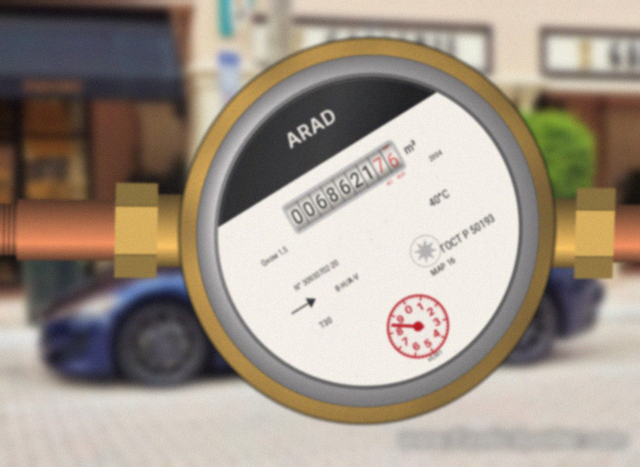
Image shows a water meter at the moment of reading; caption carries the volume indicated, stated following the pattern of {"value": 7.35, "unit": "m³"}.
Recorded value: {"value": 68621.758, "unit": "m³"}
